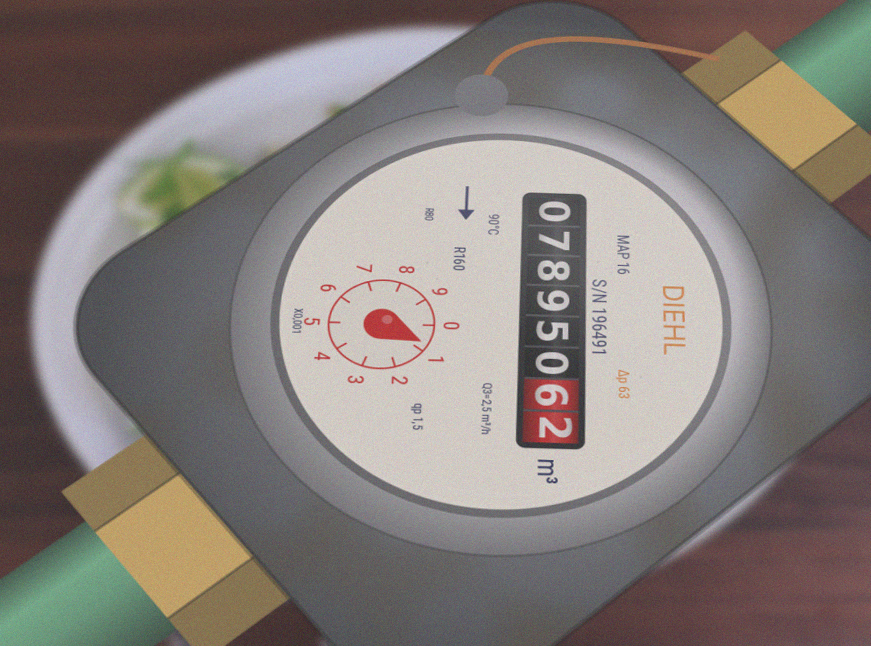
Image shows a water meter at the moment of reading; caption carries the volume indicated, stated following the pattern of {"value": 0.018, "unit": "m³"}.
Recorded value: {"value": 78950.620, "unit": "m³"}
